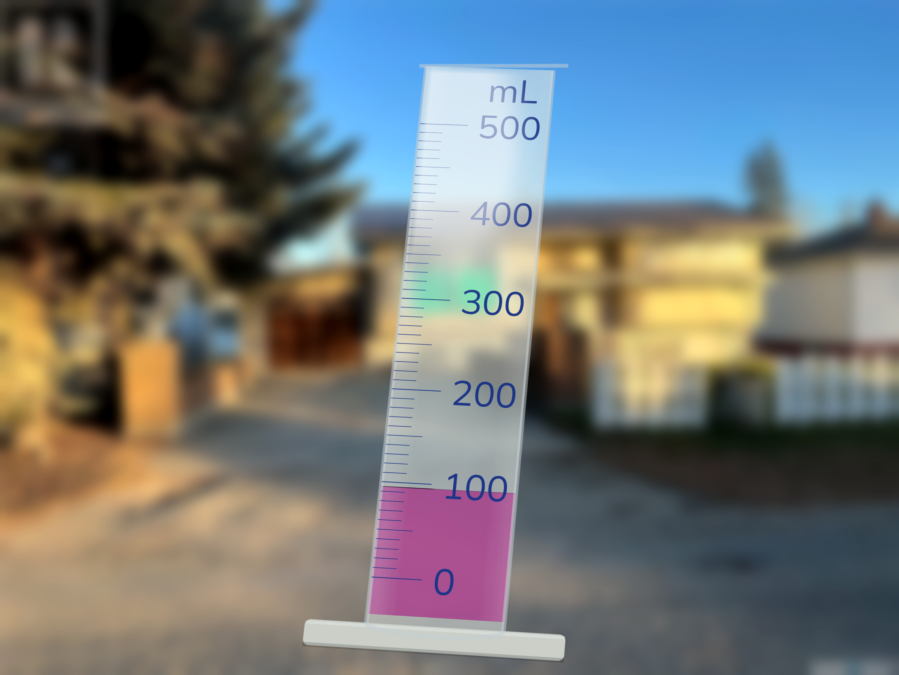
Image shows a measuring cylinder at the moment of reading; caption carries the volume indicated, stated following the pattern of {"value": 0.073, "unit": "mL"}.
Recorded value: {"value": 95, "unit": "mL"}
